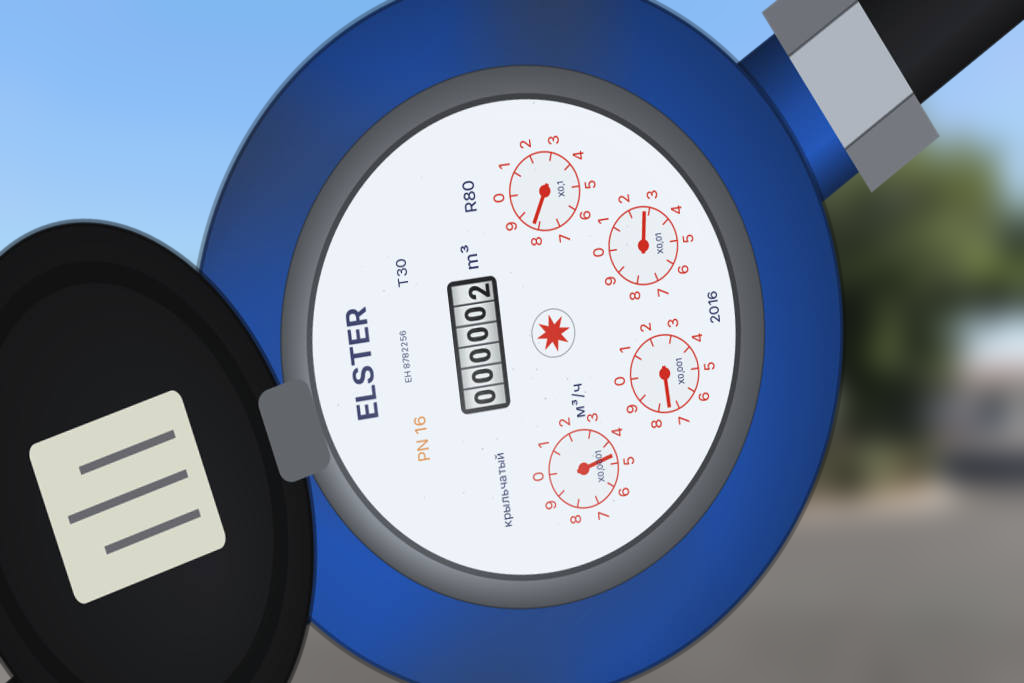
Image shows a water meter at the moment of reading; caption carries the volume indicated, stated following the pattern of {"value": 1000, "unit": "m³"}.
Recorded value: {"value": 1.8274, "unit": "m³"}
